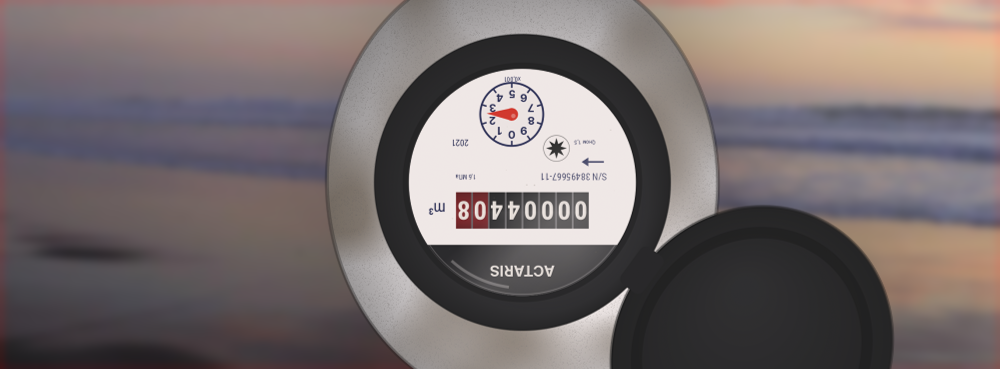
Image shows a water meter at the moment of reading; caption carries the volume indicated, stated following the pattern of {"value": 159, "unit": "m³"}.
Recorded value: {"value": 44.082, "unit": "m³"}
